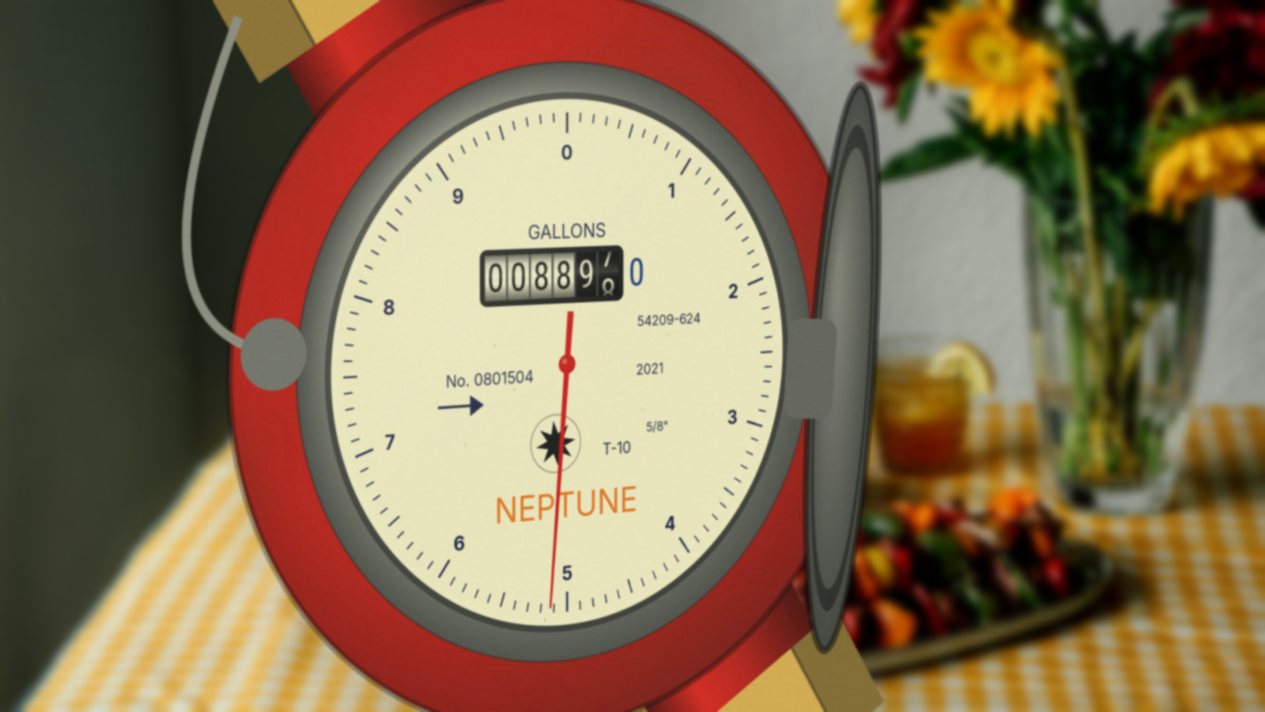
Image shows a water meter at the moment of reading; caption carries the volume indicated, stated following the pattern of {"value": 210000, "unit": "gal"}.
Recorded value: {"value": 88975.1, "unit": "gal"}
